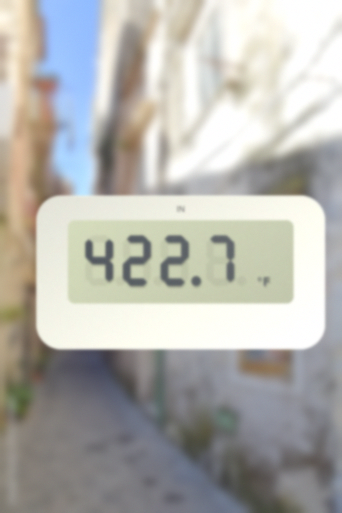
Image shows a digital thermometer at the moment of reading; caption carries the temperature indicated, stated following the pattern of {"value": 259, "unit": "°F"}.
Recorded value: {"value": 422.7, "unit": "°F"}
